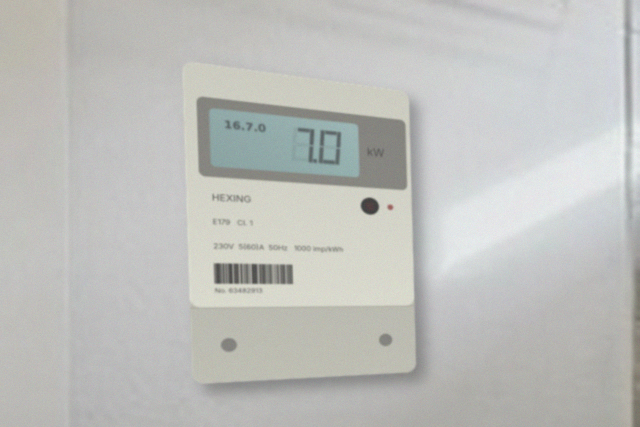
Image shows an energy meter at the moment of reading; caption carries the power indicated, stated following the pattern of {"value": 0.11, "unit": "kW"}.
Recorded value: {"value": 7.0, "unit": "kW"}
